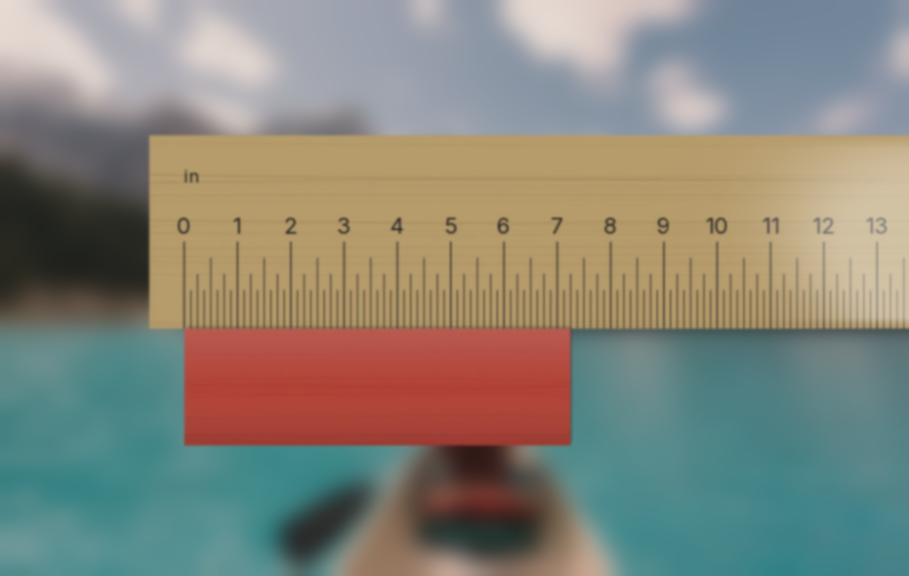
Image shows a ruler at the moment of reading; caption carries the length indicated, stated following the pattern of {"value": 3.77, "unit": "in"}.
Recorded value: {"value": 7.25, "unit": "in"}
